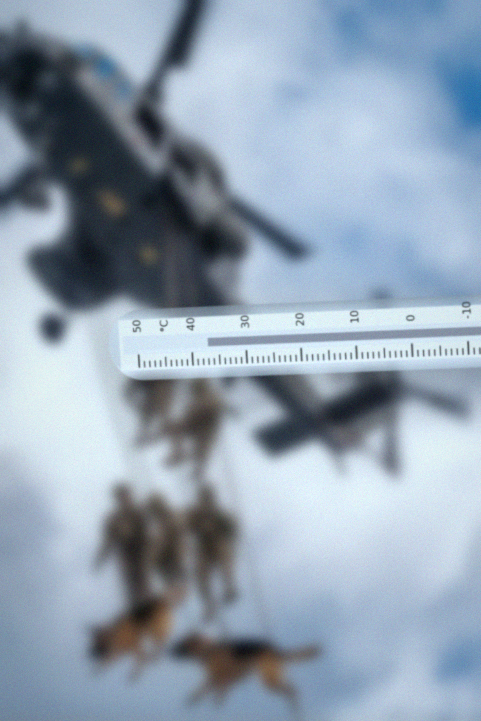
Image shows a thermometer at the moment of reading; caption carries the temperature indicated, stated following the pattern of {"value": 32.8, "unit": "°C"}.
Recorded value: {"value": 37, "unit": "°C"}
